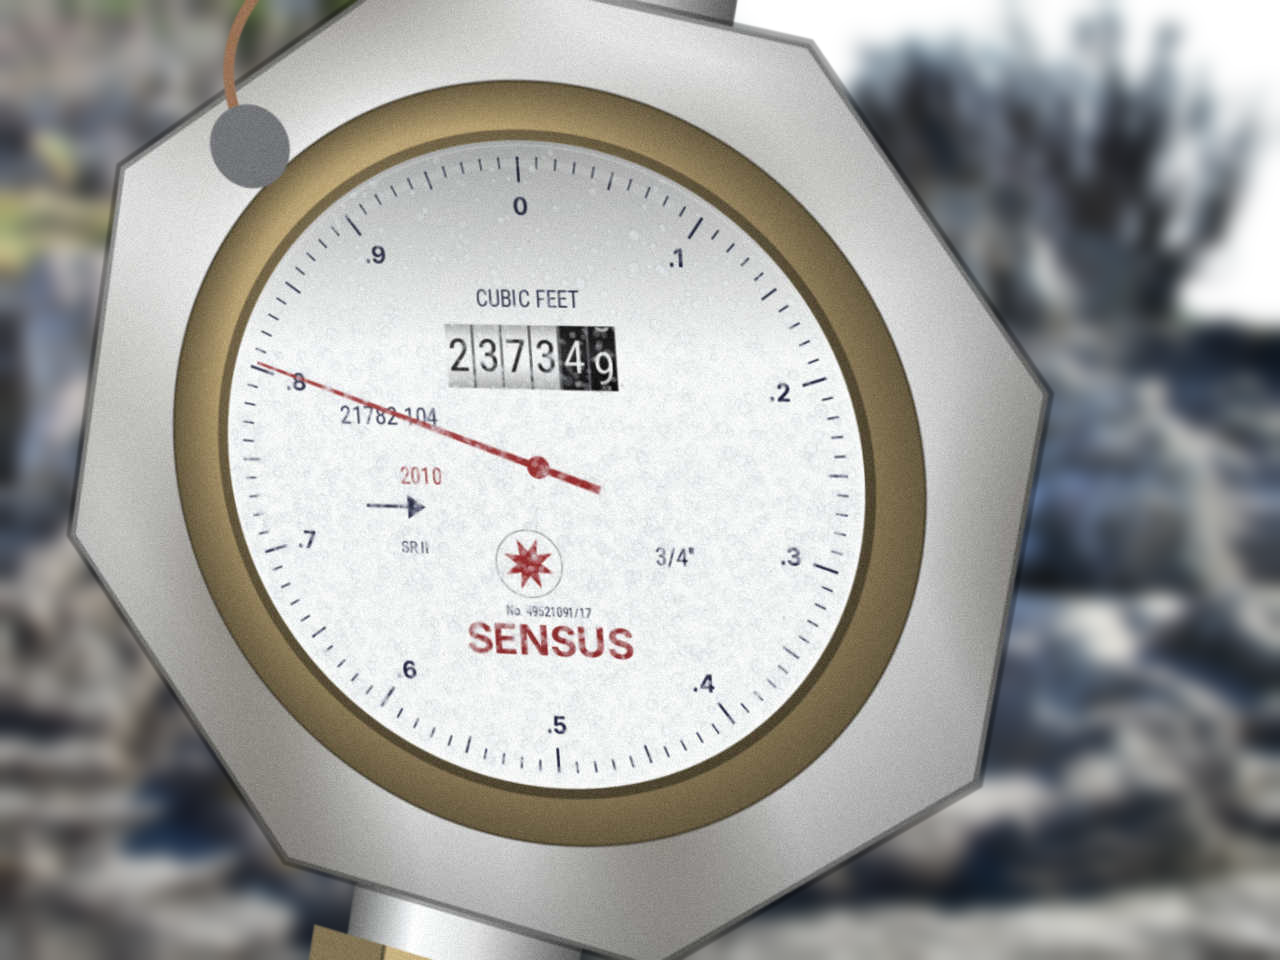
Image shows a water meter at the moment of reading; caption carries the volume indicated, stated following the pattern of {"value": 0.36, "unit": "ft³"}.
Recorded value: {"value": 237348.80, "unit": "ft³"}
